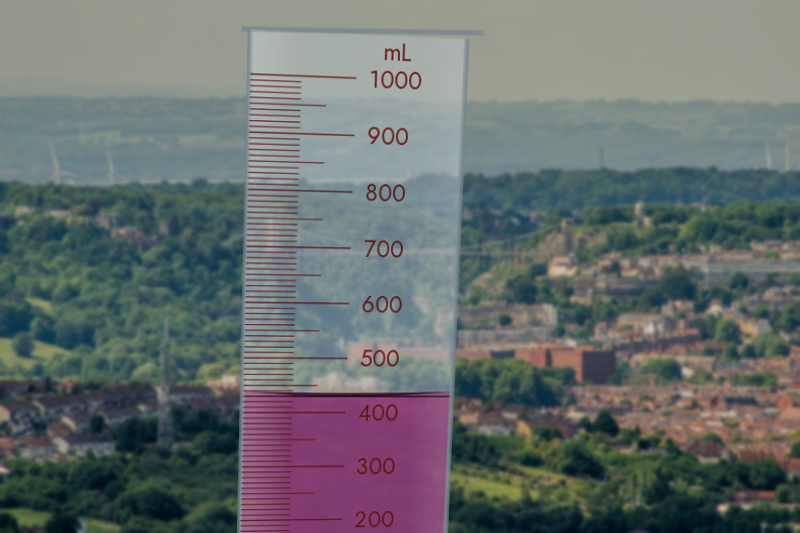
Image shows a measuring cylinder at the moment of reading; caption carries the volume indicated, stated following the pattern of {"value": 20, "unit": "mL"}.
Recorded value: {"value": 430, "unit": "mL"}
